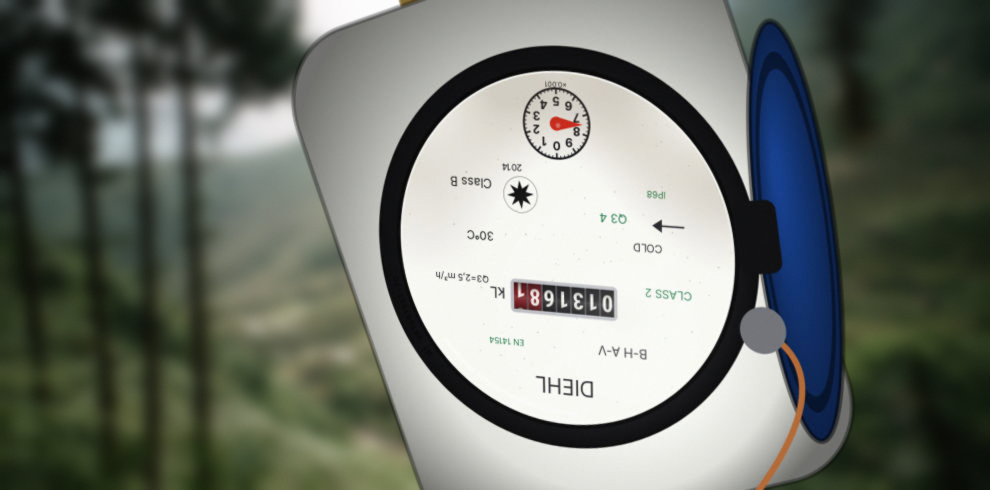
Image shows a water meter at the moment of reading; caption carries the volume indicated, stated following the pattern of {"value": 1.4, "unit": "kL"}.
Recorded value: {"value": 1316.807, "unit": "kL"}
